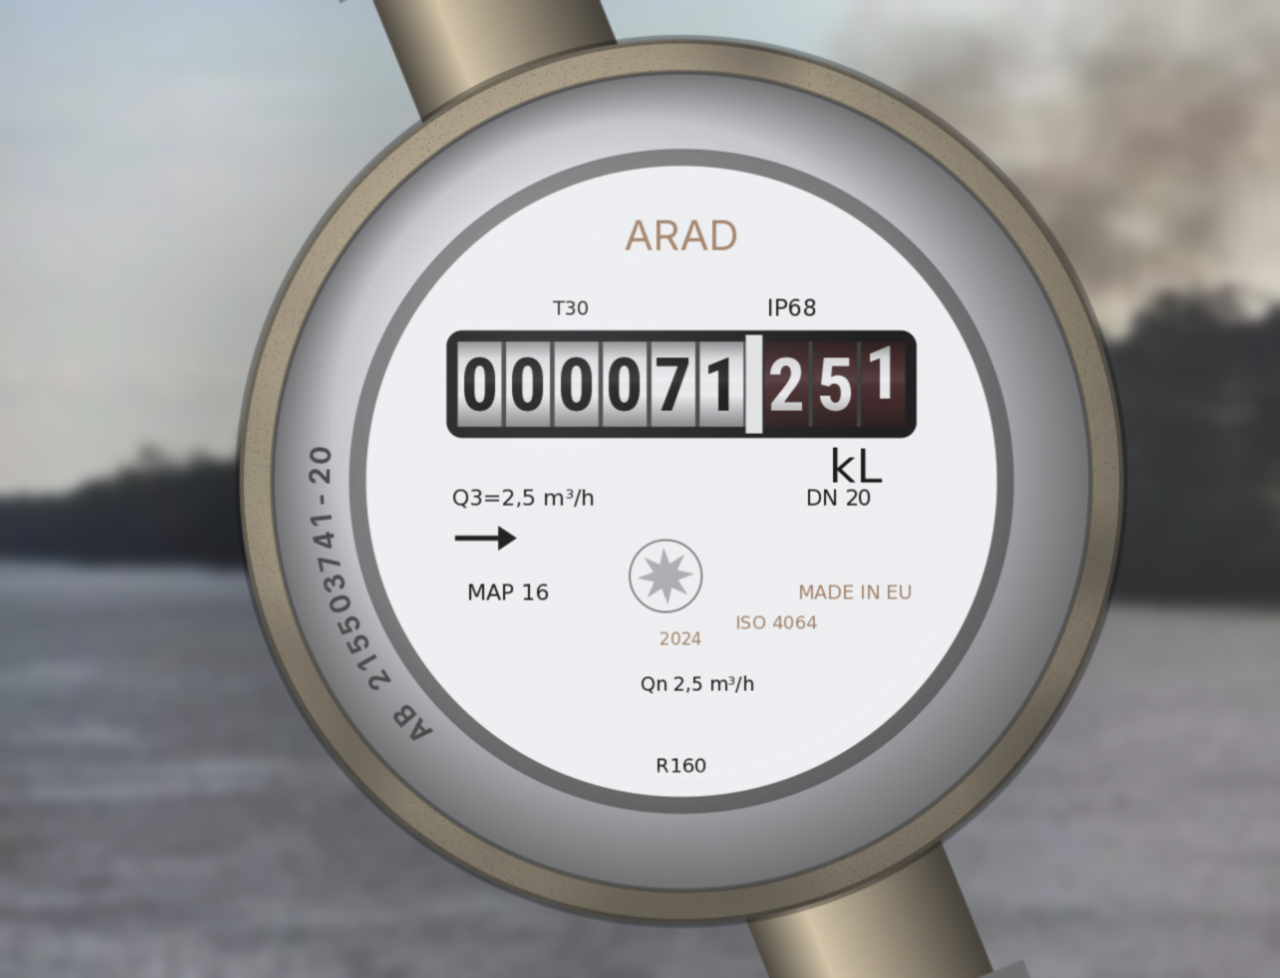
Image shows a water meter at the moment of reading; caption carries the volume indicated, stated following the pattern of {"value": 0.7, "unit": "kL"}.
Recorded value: {"value": 71.251, "unit": "kL"}
